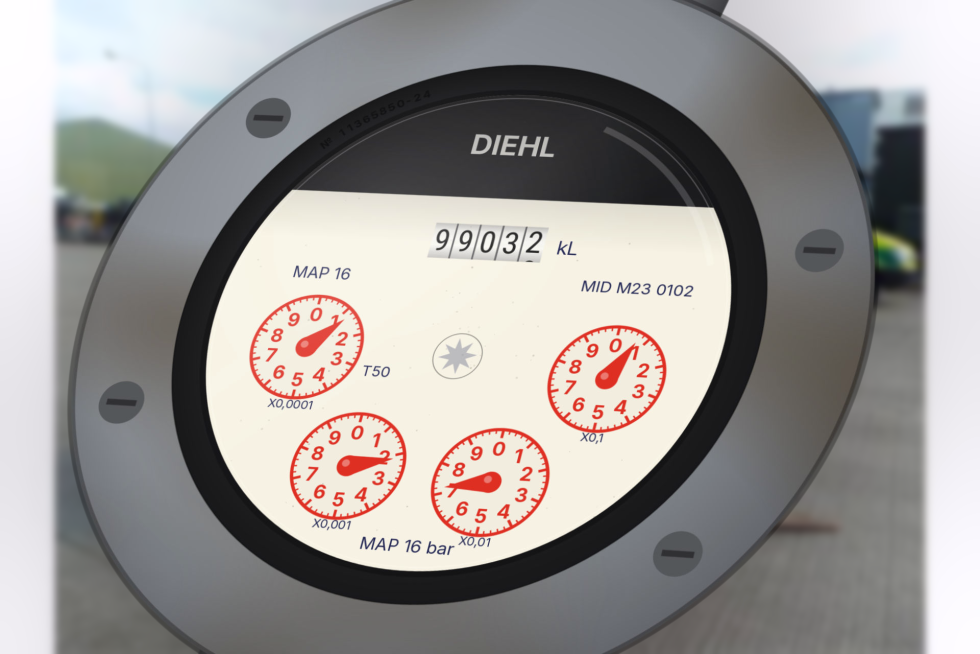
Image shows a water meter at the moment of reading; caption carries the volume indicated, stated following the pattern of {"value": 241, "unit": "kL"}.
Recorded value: {"value": 99032.0721, "unit": "kL"}
